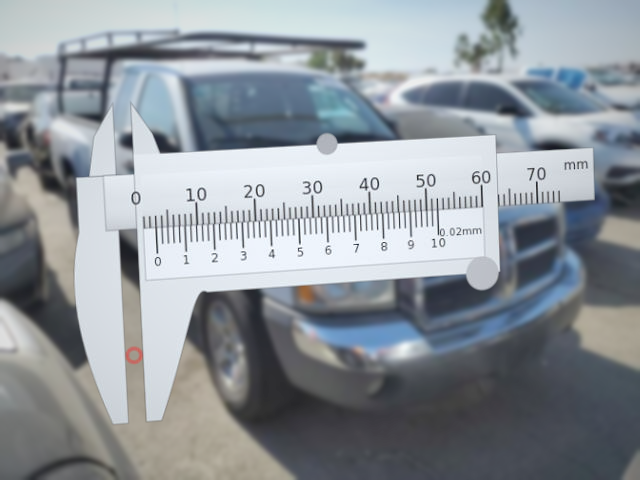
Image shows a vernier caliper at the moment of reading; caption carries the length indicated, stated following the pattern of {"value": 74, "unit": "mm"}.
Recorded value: {"value": 3.0, "unit": "mm"}
